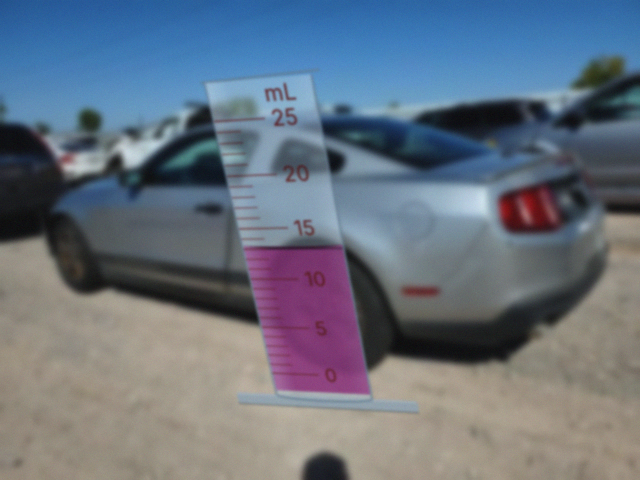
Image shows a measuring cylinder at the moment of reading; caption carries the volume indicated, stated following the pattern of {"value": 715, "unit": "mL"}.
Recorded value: {"value": 13, "unit": "mL"}
